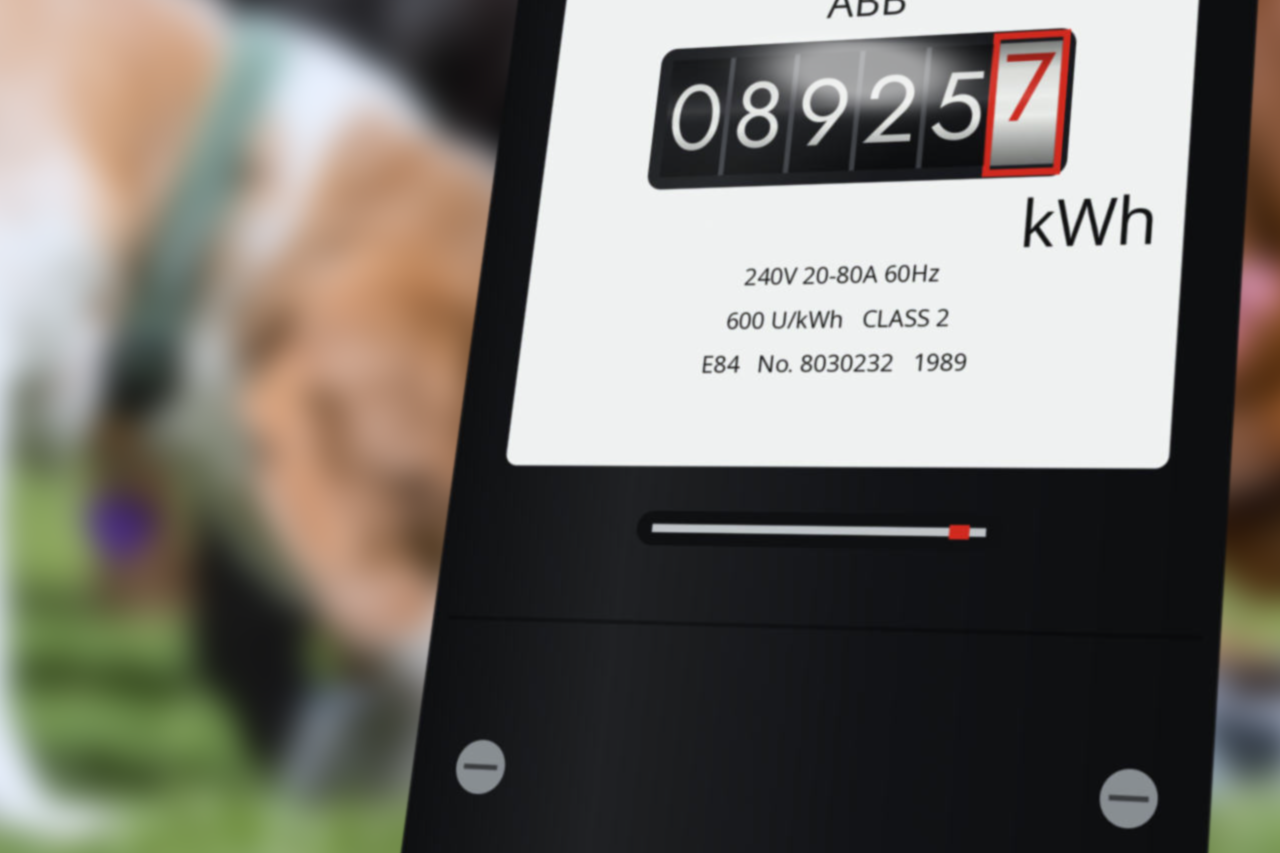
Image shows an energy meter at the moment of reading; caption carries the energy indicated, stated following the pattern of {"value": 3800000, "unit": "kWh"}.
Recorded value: {"value": 8925.7, "unit": "kWh"}
